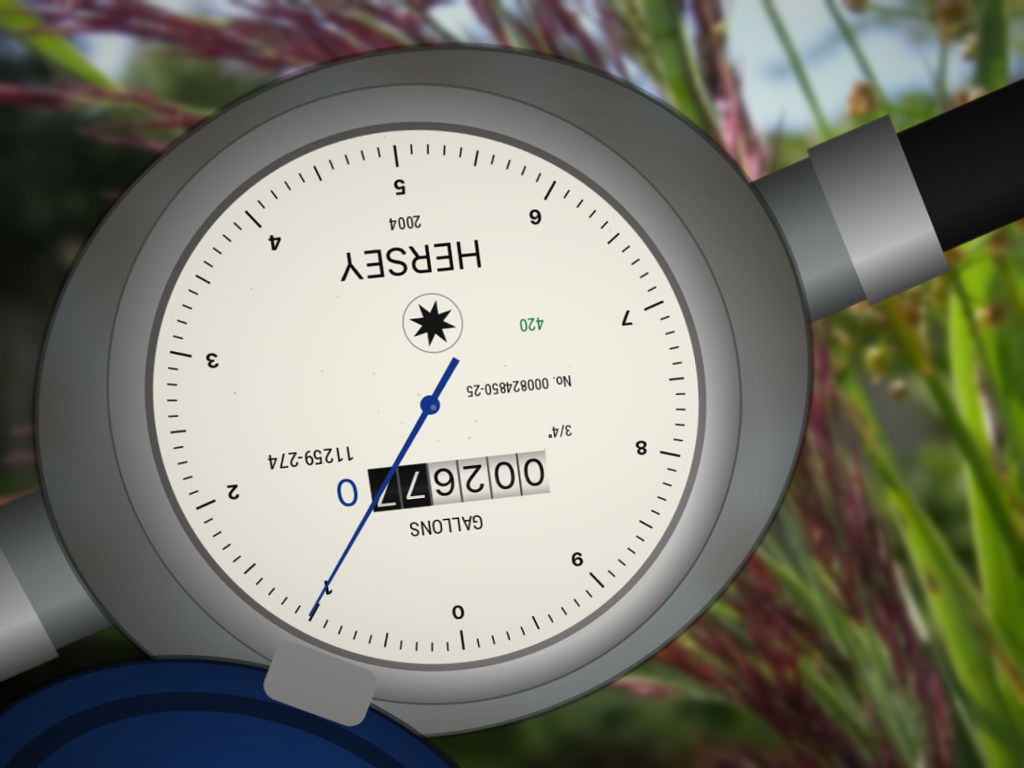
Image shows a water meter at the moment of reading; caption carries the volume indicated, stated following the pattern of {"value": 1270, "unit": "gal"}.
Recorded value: {"value": 26771.0, "unit": "gal"}
